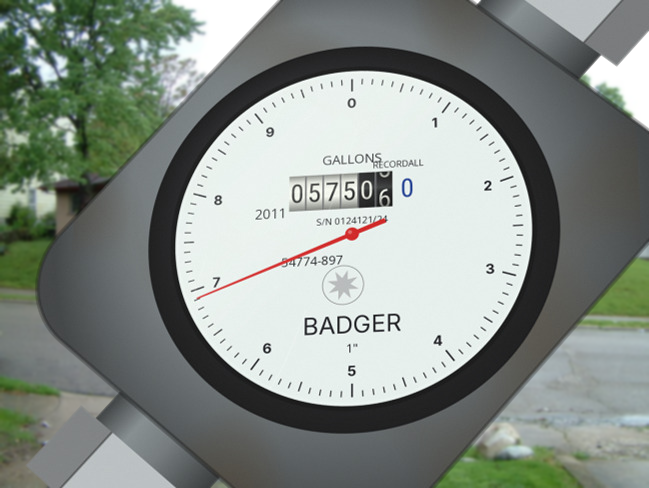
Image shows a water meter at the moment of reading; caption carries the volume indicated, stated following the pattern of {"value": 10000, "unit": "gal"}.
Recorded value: {"value": 575056.9, "unit": "gal"}
